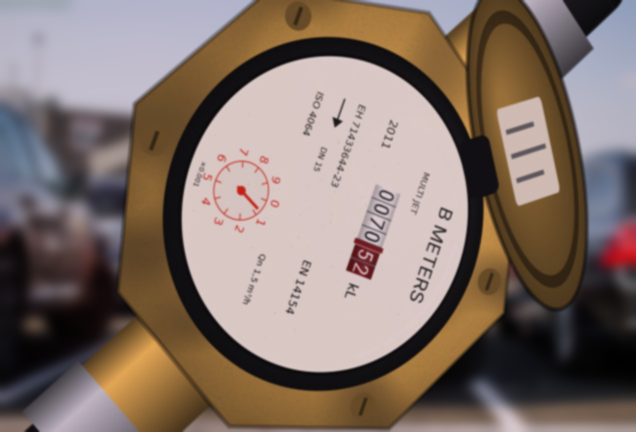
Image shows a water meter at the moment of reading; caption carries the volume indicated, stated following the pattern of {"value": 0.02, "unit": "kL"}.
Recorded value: {"value": 70.520, "unit": "kL"}
